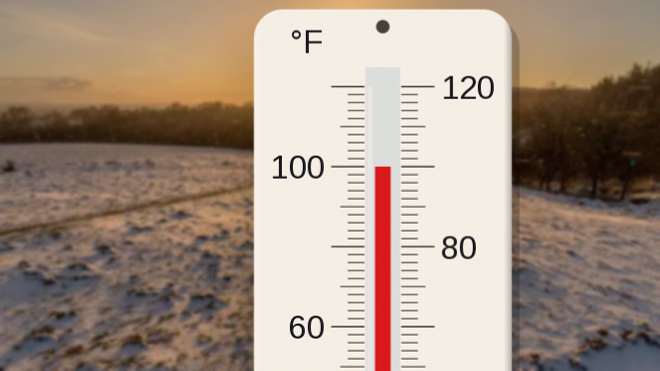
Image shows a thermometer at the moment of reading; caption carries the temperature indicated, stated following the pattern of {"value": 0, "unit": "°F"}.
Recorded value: {"value": 100, "unit": "°F"}
